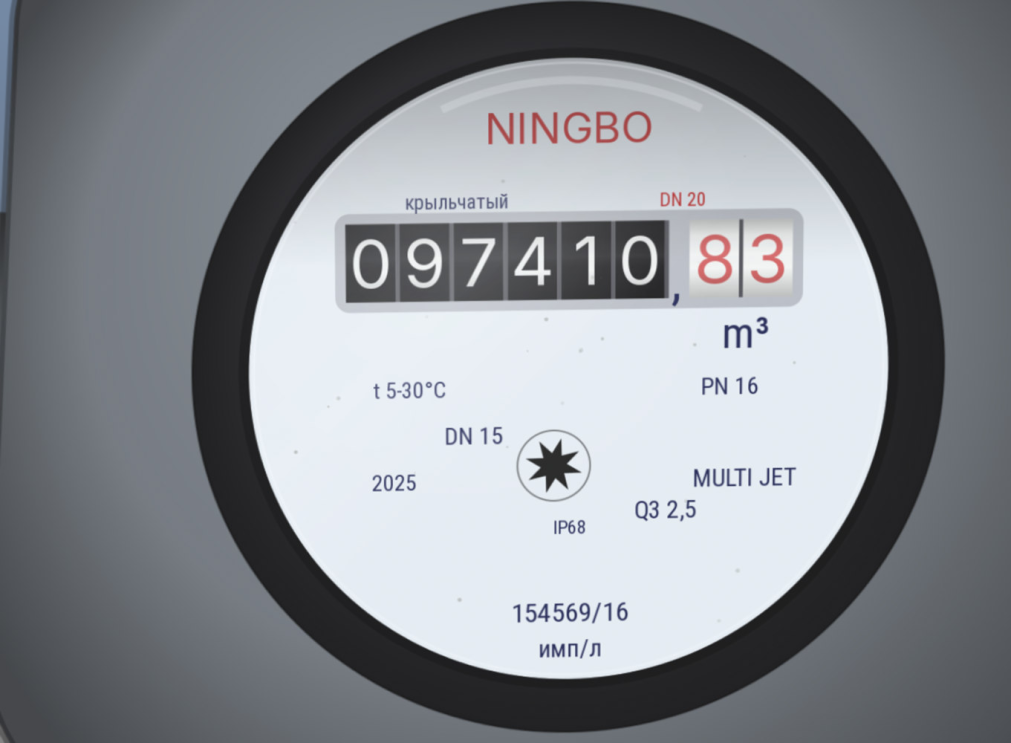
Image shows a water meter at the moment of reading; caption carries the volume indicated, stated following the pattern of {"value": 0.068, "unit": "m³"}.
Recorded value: {"value": 97410.83, "unit": "m³"}
